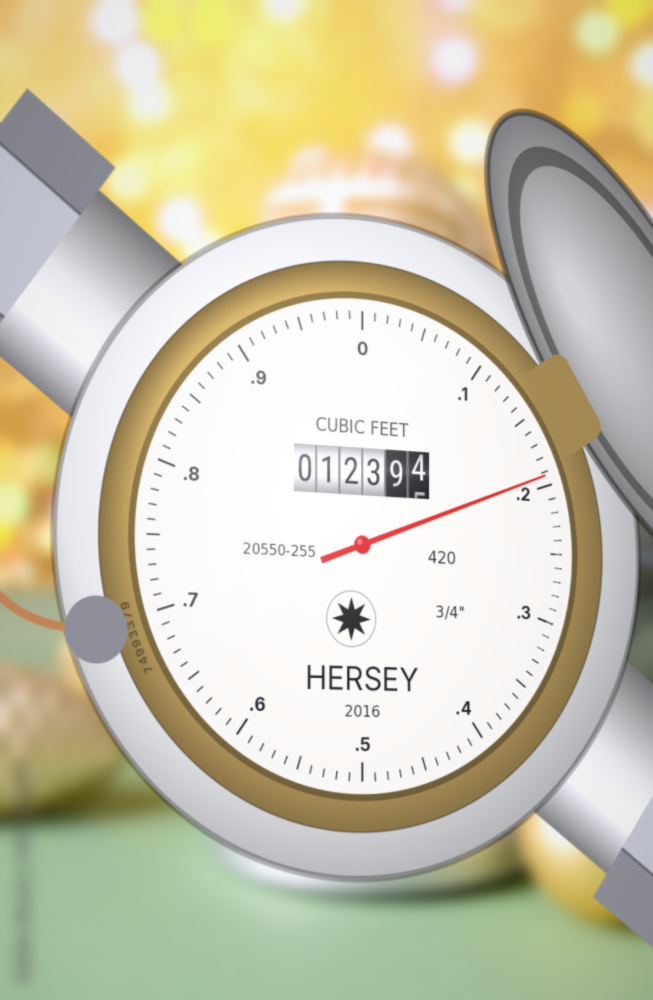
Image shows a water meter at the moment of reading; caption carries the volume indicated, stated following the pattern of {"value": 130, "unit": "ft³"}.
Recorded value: {"value": 12394.19, "unit": "ft³"}
